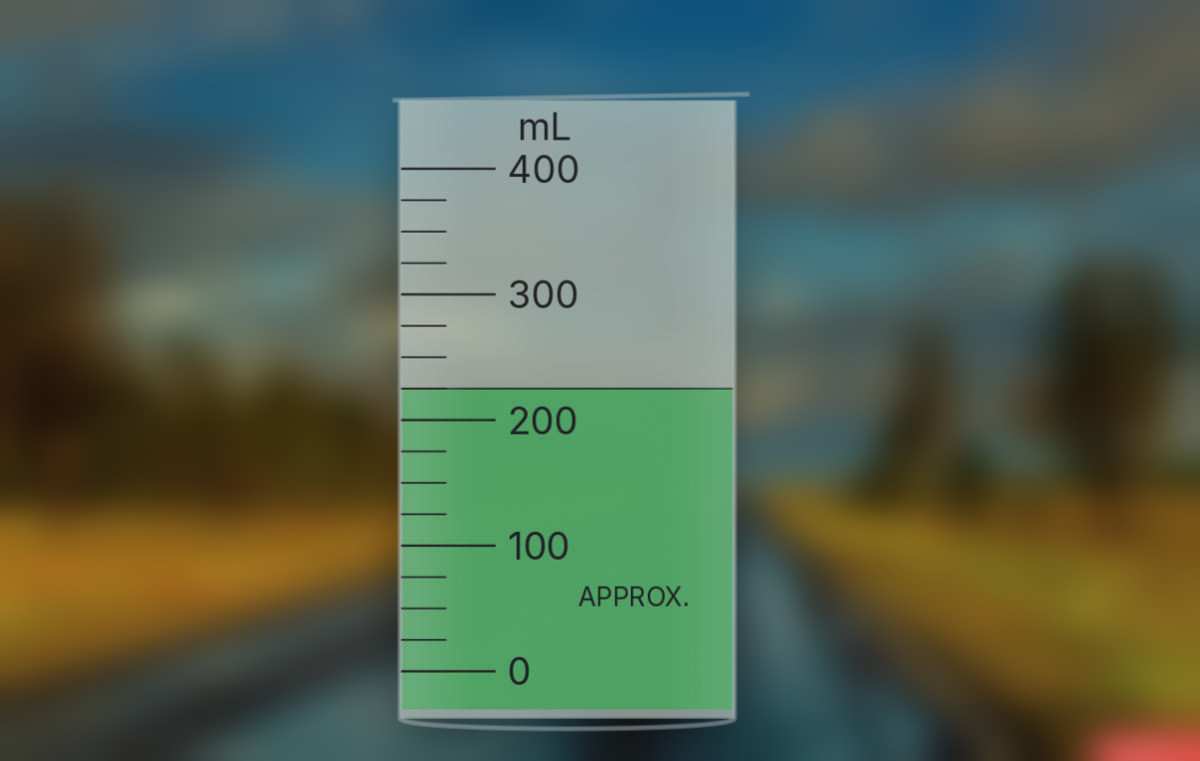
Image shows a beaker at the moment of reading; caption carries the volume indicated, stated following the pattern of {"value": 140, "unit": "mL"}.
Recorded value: {"value": 225, "unit": "mL"}
